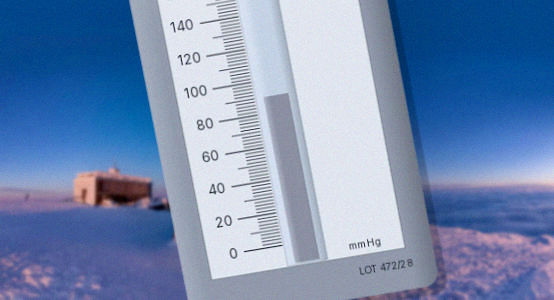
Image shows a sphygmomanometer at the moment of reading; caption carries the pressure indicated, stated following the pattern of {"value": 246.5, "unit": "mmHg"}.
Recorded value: {"value": 90, "unit": "mmHg"}
